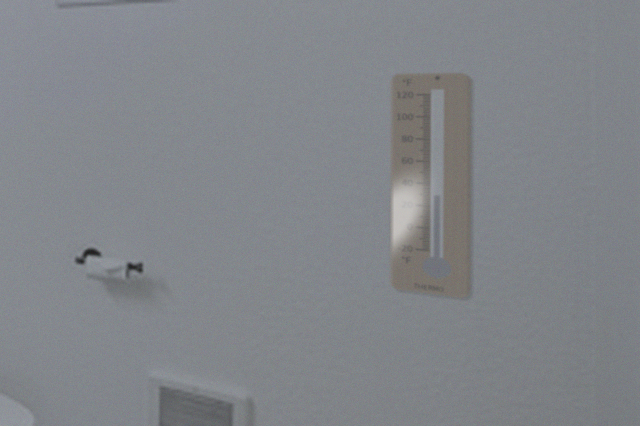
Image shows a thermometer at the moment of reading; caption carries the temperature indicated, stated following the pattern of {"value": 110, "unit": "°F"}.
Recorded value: {"value": 30, "unit": "°F"}
